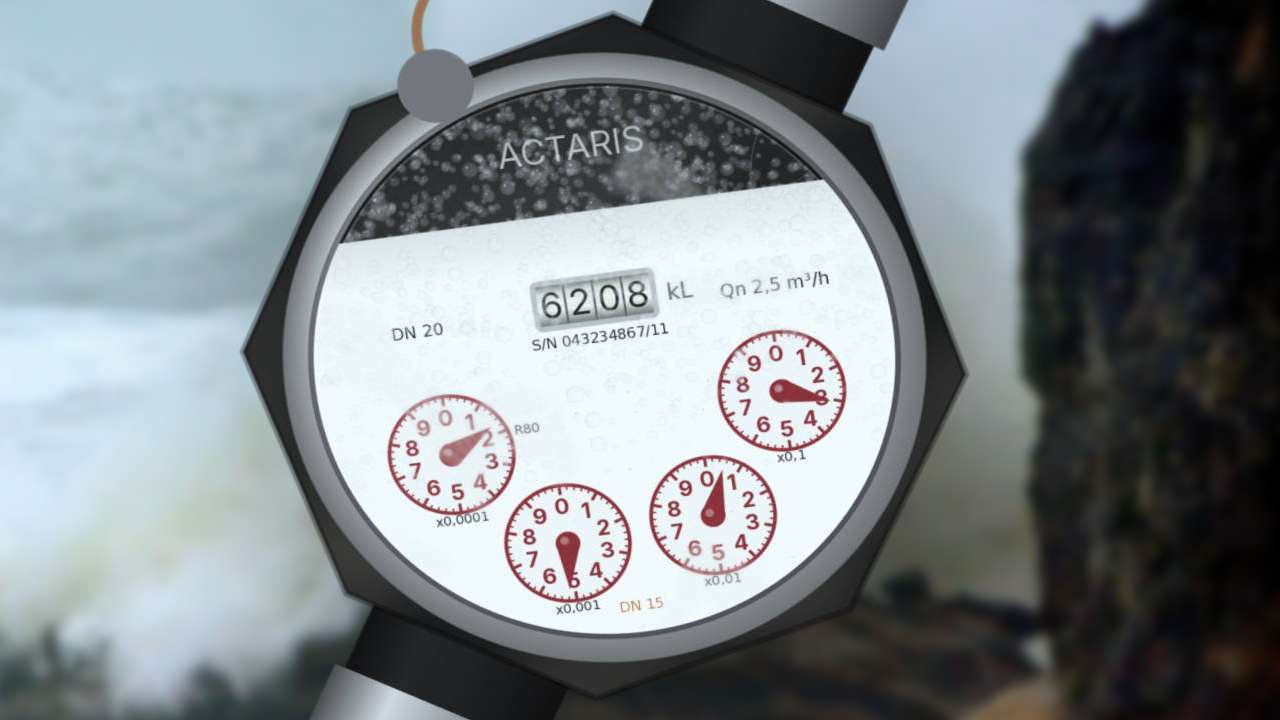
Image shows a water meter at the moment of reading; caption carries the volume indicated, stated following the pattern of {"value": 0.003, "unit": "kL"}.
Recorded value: {"value": 6208.3051, "unit": "kL"}
